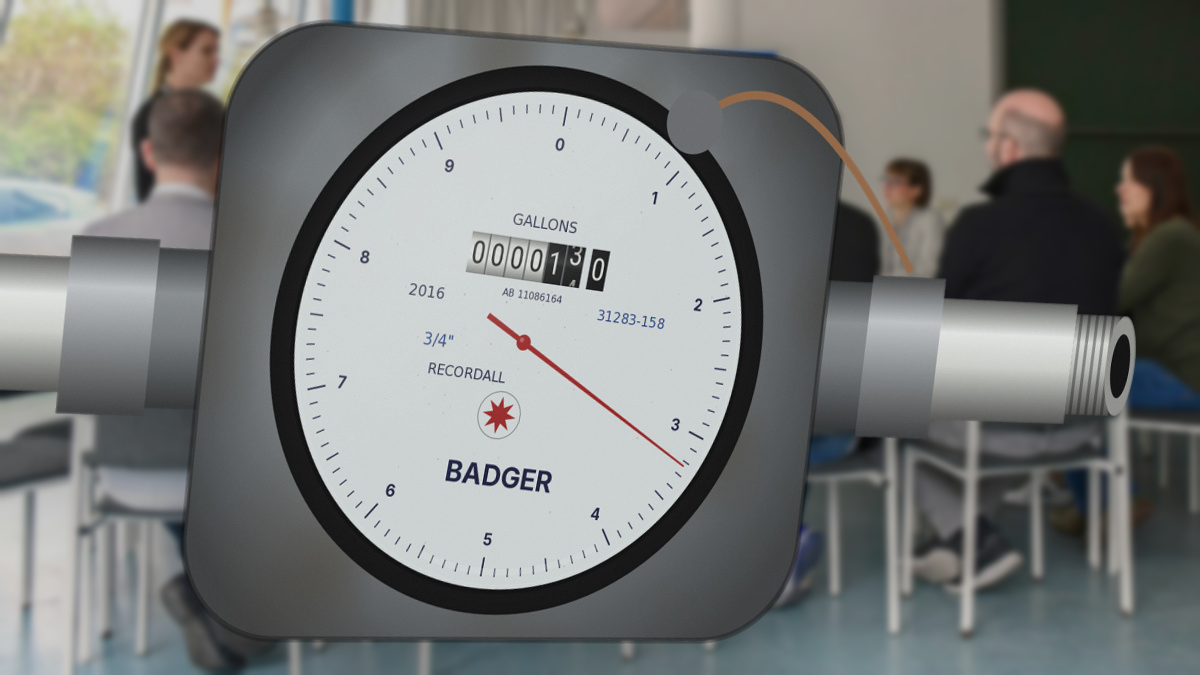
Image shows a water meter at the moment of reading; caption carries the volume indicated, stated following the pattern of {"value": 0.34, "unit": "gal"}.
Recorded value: {"value": 133.2, "unit": "gal"}
